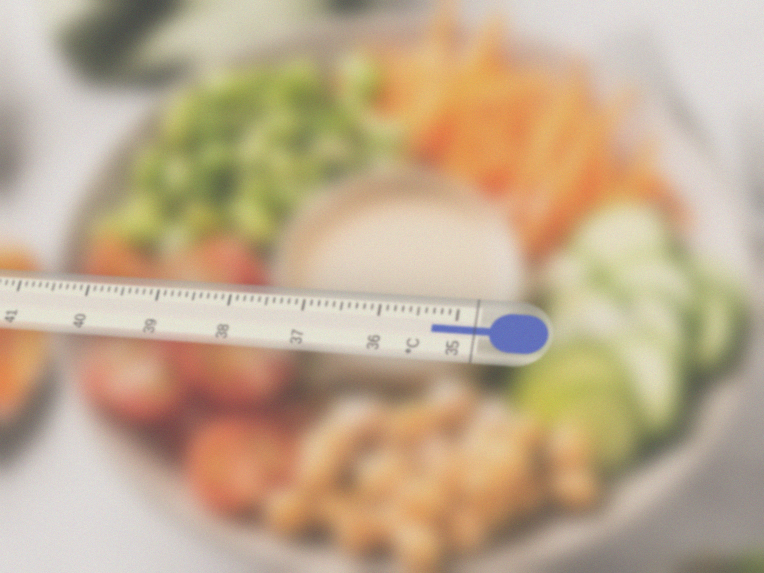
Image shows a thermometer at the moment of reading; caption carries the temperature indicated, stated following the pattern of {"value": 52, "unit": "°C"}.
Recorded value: {"value": 35.3, "unit": "°C"}
